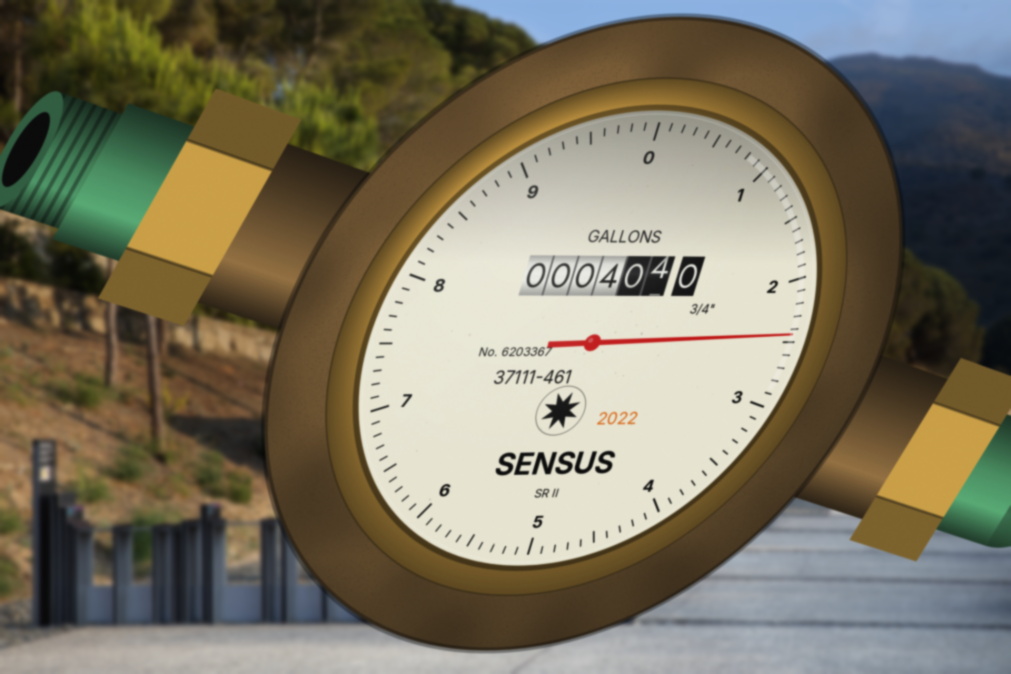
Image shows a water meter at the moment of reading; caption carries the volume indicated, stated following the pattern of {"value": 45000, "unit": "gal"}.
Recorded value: {"value": 4042.4, "unit": "gal"}
